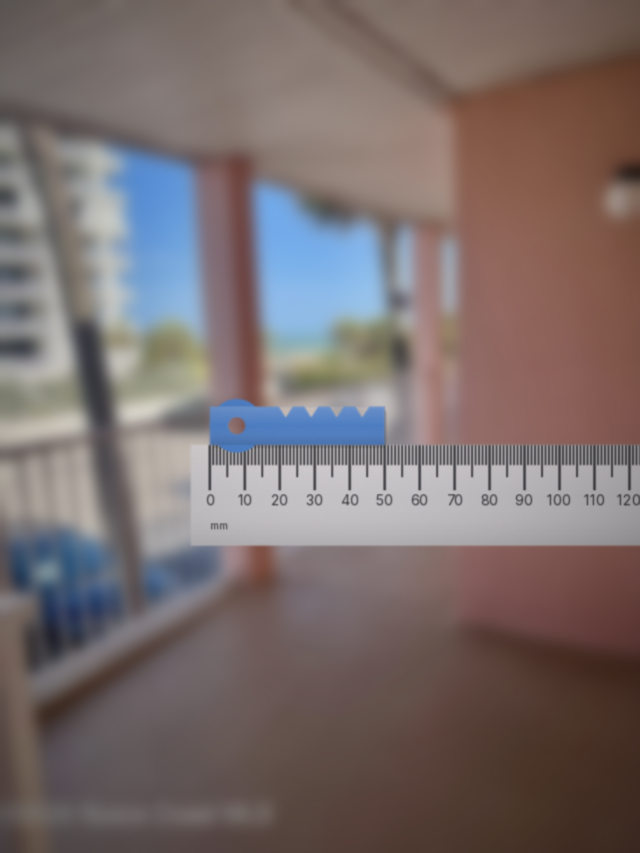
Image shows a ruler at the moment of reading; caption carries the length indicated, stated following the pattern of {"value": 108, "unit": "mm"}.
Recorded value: {"value": 50, "unit": "mm"}
